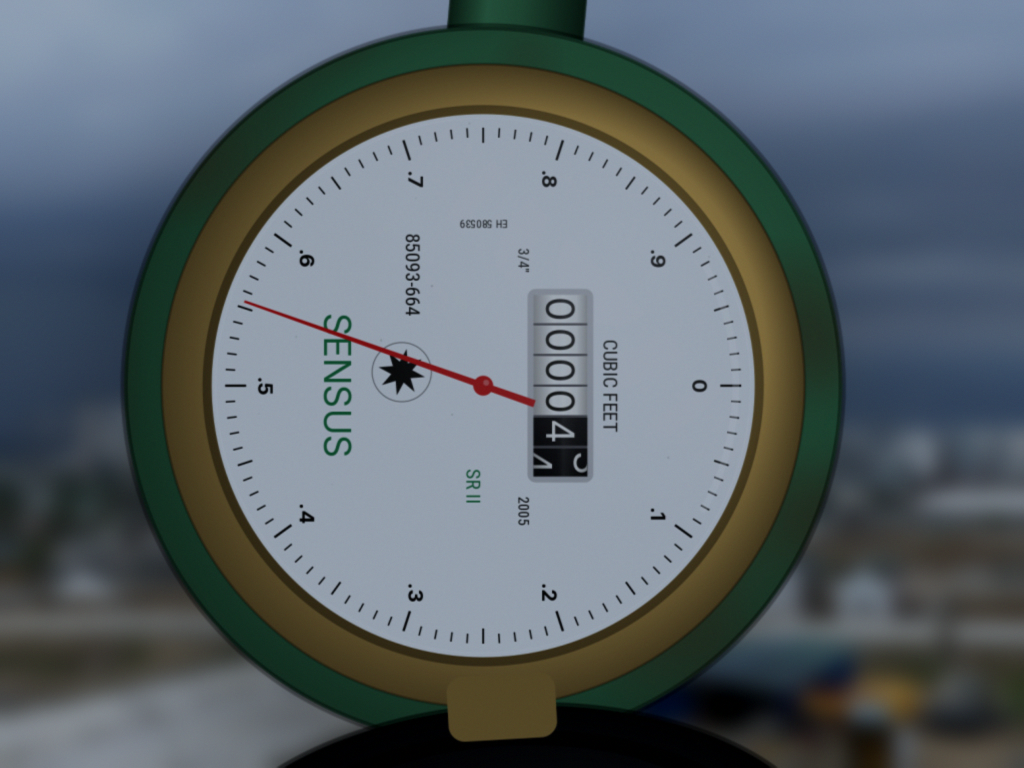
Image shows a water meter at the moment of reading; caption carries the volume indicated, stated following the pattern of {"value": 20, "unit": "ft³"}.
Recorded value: {"value": 43.55, "unit": "ft³"}
